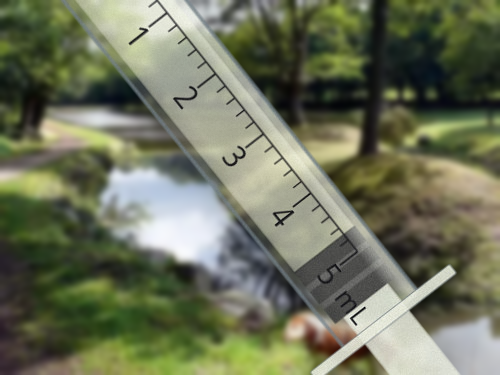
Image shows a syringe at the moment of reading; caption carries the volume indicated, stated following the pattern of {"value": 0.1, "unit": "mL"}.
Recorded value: {"value": 4.7, "unit": "mL"}
